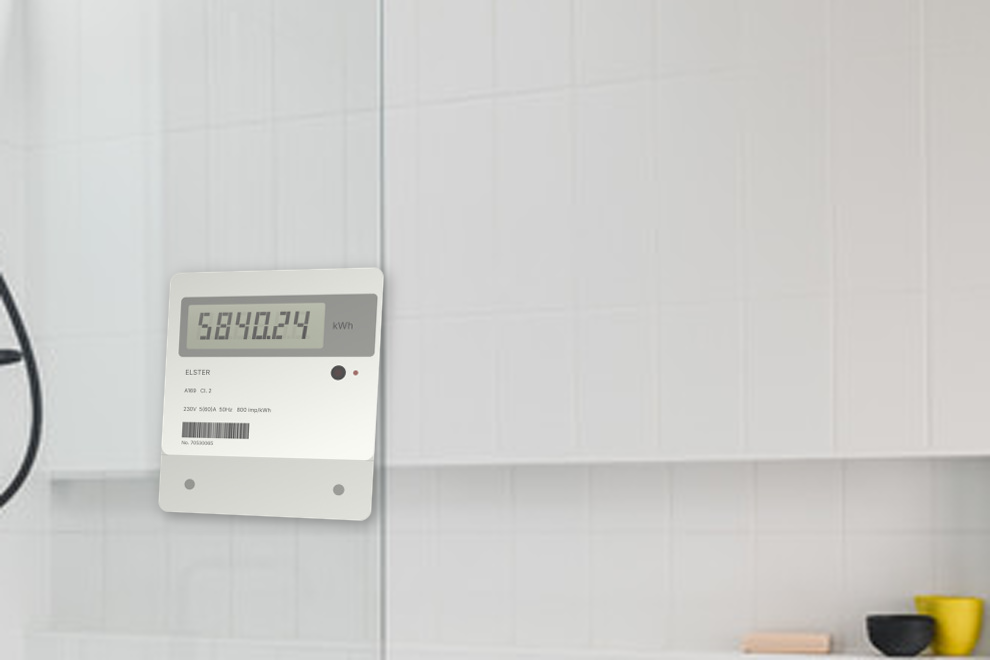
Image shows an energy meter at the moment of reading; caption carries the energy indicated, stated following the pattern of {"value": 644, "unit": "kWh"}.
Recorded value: {"value": 5840.24, "unit": "kWh"}
